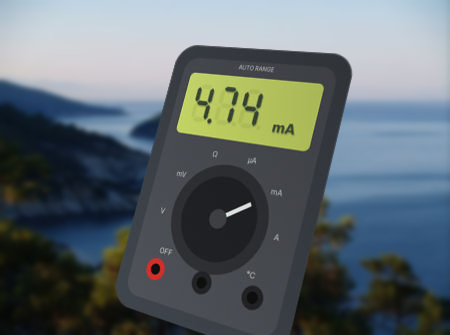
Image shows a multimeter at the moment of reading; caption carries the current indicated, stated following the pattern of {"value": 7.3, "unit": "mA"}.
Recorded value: {"value": 4.74, "unit": "mA"}
